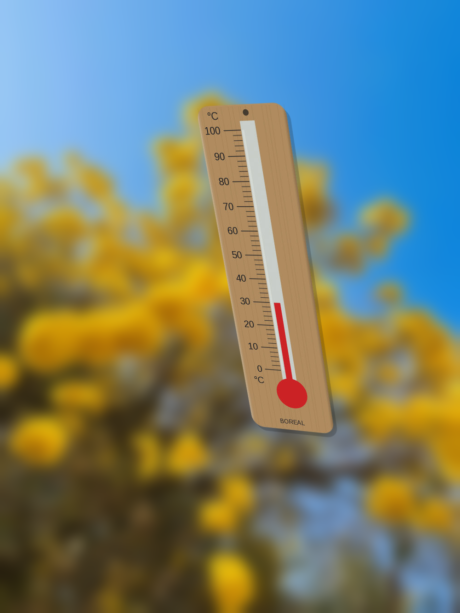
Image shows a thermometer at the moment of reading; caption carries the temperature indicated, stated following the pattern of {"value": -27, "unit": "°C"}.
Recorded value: {"value": 30, "unit": "°C"}
